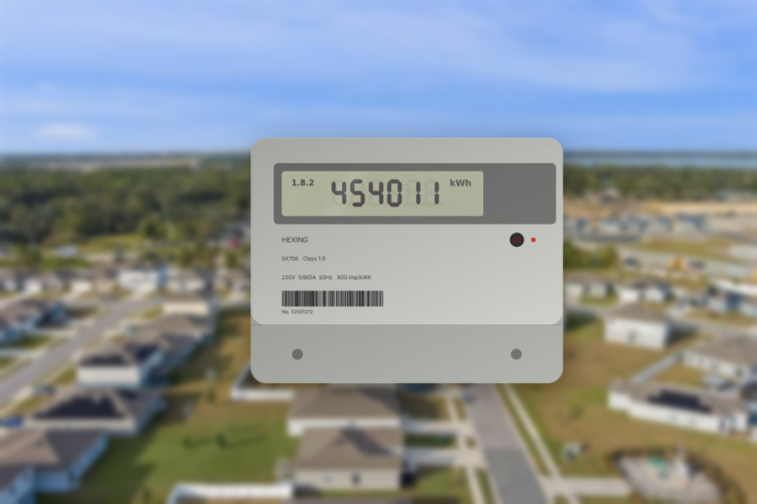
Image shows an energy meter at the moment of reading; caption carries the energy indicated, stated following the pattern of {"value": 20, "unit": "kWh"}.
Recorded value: {"value": 454011, "unit": "kWh"}
